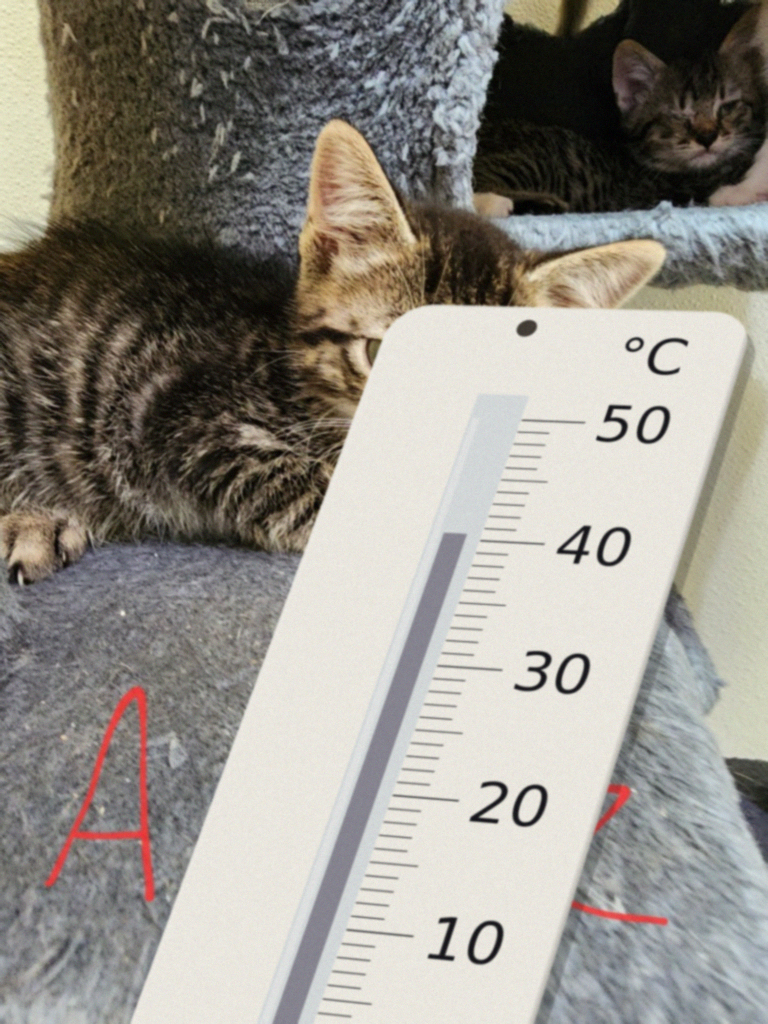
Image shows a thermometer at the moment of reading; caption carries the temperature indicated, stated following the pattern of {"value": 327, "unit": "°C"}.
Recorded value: {"value": 40.5, "unit": "°C"}
